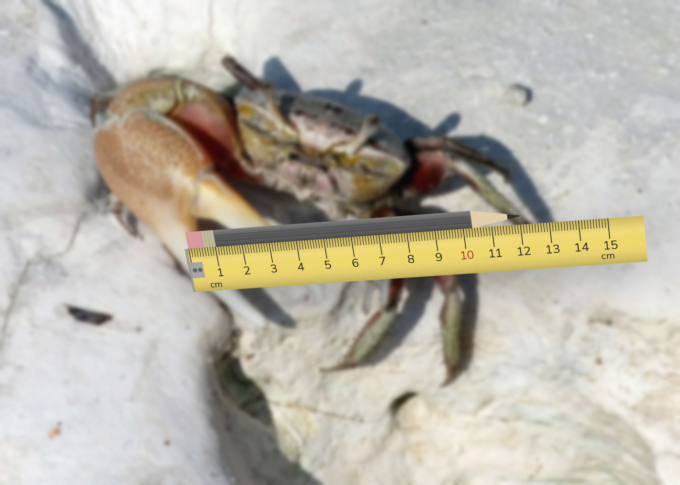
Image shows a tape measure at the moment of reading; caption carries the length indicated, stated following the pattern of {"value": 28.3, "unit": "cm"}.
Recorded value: {"value": 12, "unit": "cm"}
